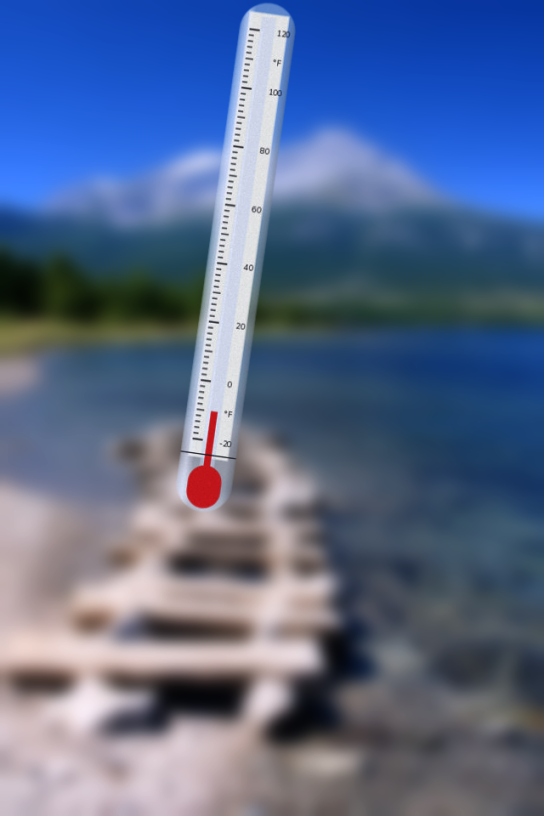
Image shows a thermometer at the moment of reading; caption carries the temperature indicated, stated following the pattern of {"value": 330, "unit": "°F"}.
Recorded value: {"value": -10, "unit": "°F"}
